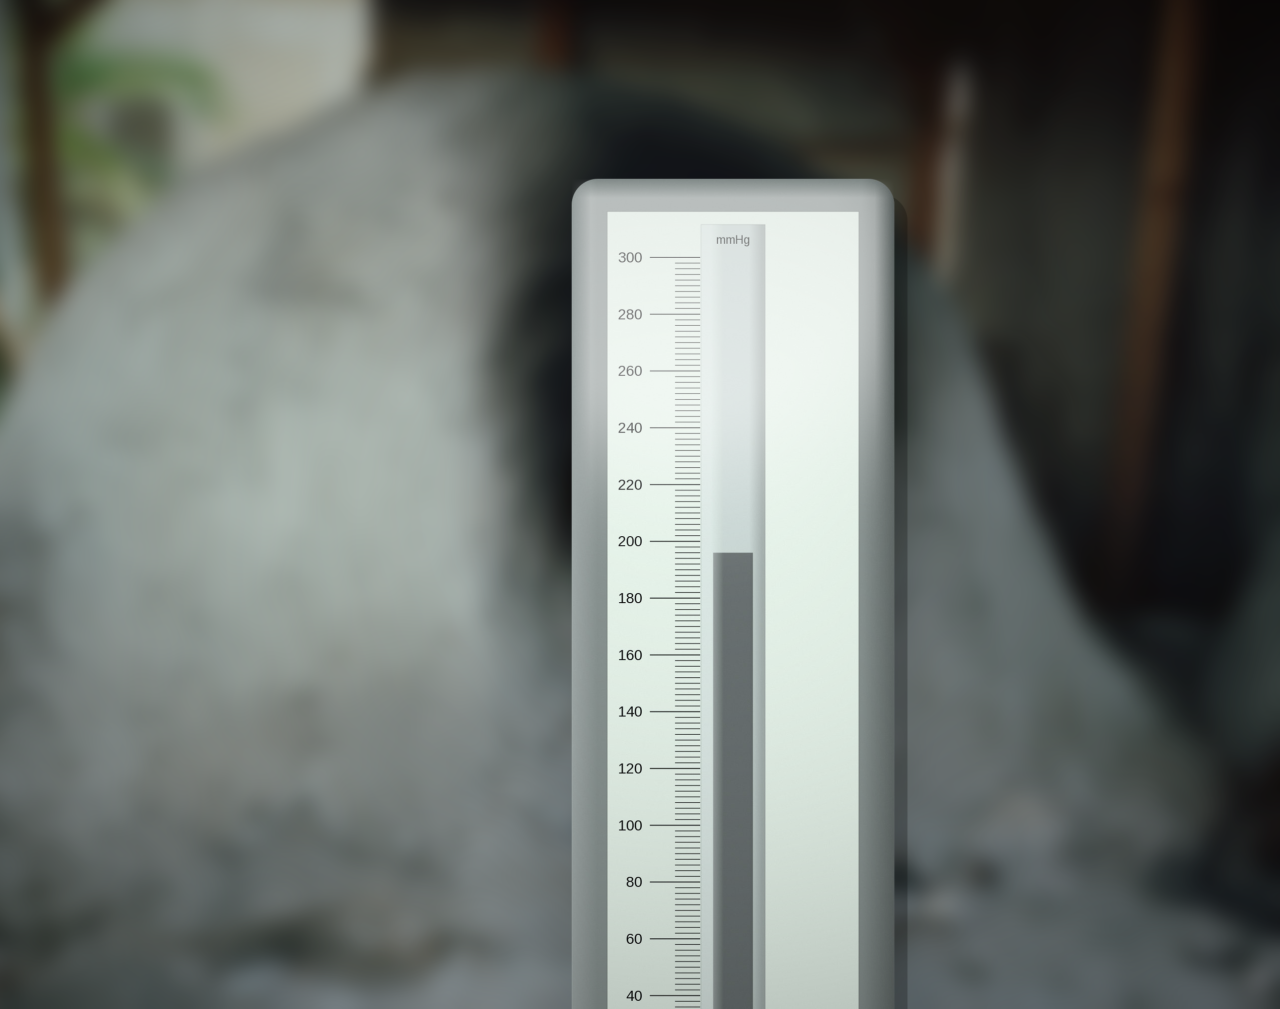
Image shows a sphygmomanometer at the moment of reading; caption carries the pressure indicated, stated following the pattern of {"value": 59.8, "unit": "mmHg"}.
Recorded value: {"value": 196, "unit": "mmHg"}
